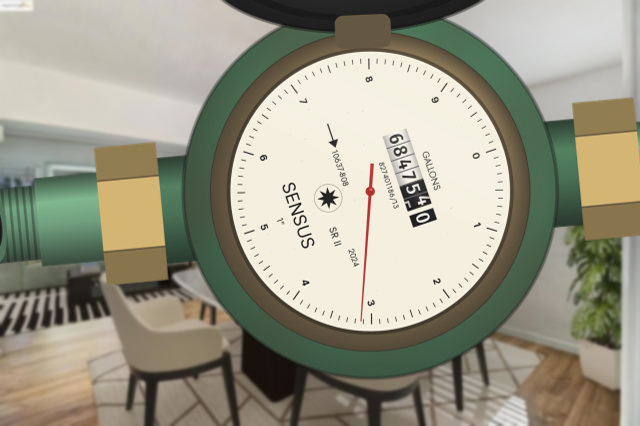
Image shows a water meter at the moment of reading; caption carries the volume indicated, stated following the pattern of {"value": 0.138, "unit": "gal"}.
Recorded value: {"value": 6847543.1, "unit": "gal"}
